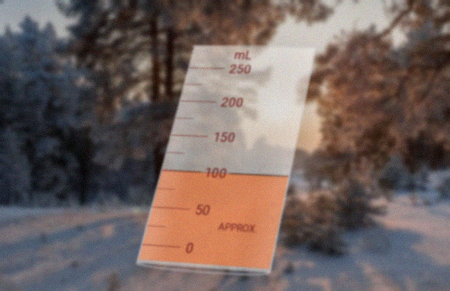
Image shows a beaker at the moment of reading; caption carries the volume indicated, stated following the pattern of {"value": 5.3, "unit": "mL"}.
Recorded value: {"value": 100, "unit": "mL"}
